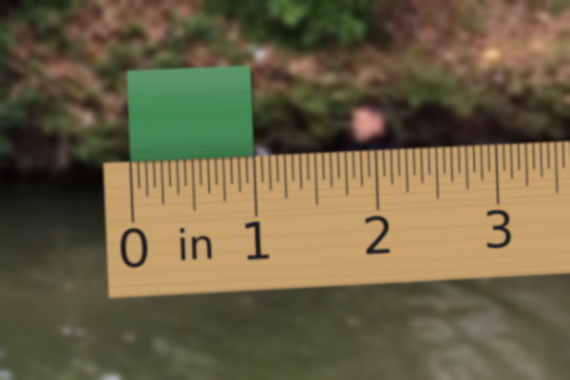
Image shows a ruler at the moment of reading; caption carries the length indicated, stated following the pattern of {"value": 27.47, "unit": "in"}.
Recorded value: {"value": 1, "unit": "in"}
